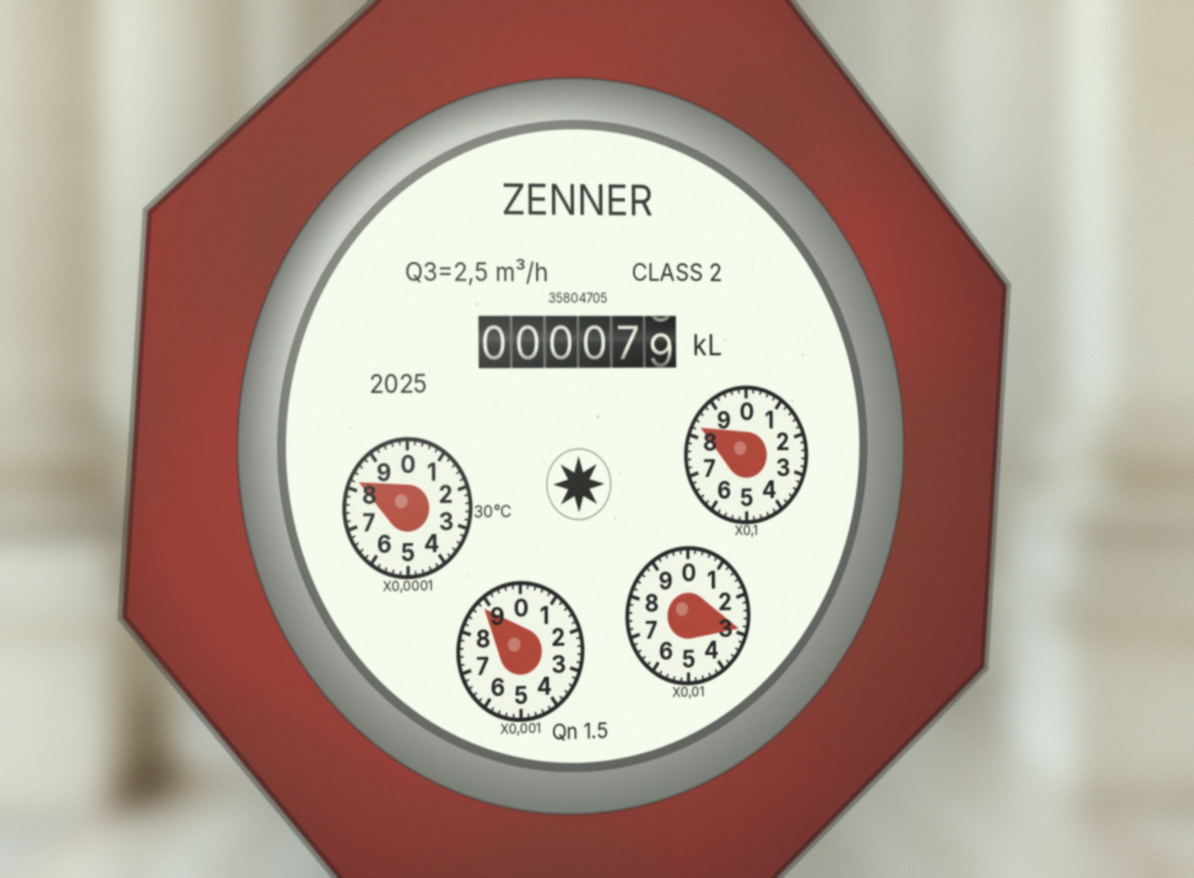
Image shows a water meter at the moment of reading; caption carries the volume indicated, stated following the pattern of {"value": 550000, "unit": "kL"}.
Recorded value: {"value": 78.8288, "unit": "kL"}
